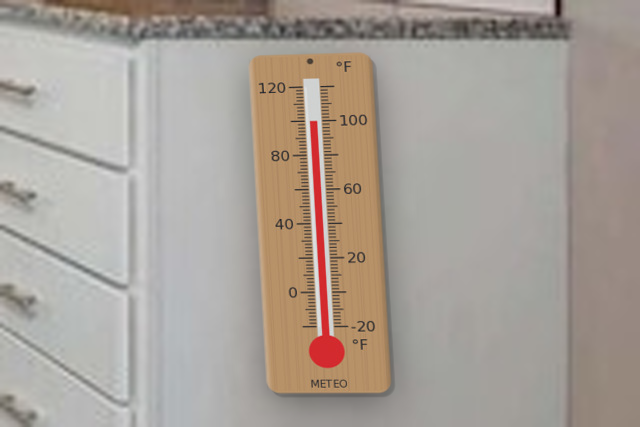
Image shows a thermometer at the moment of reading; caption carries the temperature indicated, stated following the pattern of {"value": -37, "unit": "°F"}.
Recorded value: {"value": 100, "unit": "°F"}
